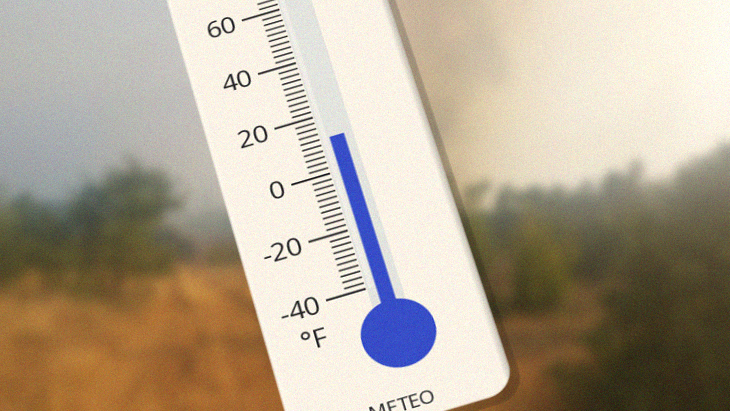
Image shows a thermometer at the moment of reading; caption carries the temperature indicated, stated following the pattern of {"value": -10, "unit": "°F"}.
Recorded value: {"value": 12, "unit": "°F"}
